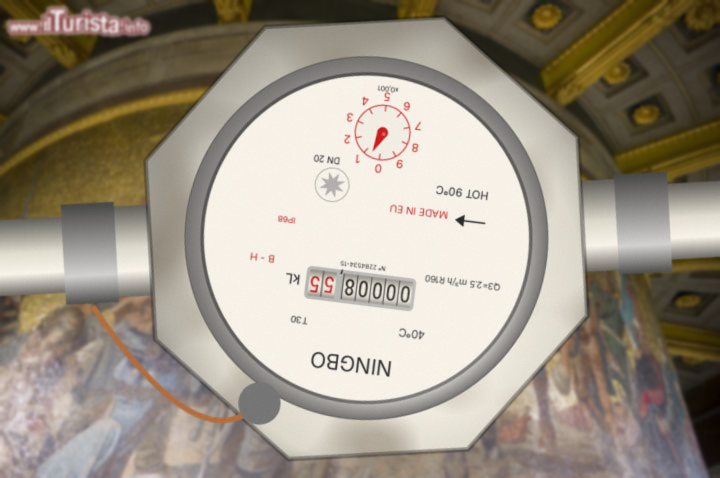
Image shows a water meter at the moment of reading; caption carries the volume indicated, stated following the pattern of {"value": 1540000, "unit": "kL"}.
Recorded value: {"value": 8.550, "unit": "kL"}
